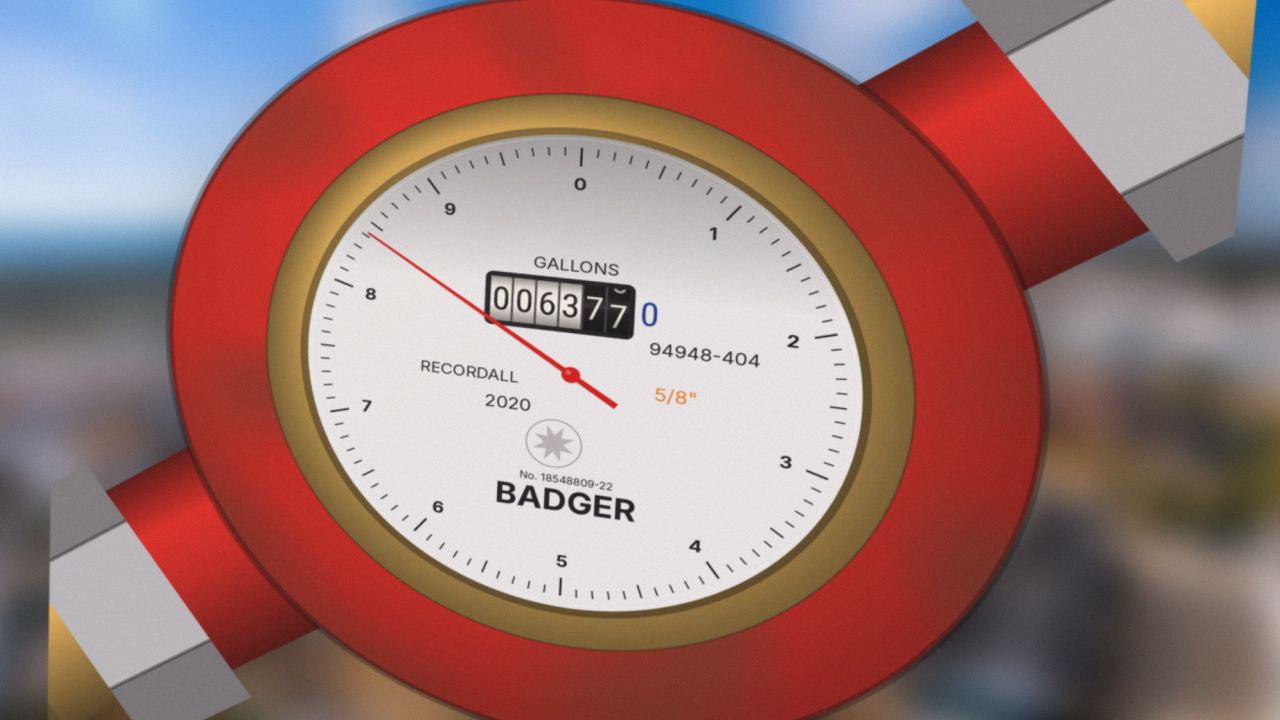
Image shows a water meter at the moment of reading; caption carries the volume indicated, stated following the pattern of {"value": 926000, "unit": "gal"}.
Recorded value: {"value": 63768.4, "unit": "gal"}
